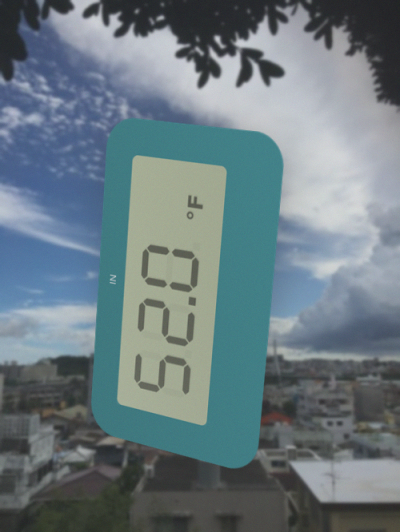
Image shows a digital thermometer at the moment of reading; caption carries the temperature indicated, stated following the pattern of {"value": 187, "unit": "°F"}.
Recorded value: {"value": 52.0, "unit": "°F"}
